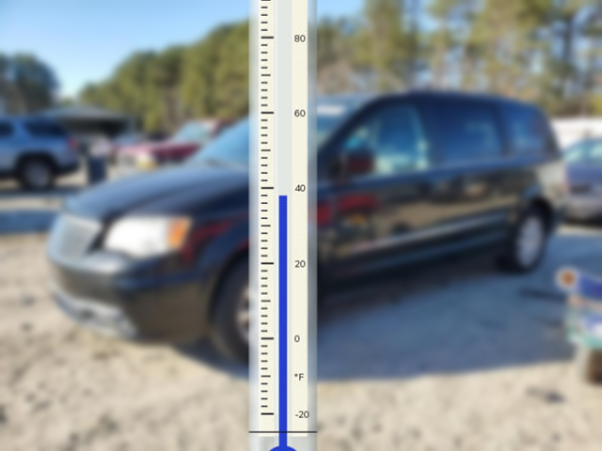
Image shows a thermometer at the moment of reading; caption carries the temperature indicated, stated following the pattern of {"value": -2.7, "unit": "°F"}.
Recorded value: {"value": 38, "unit": "°F"}
